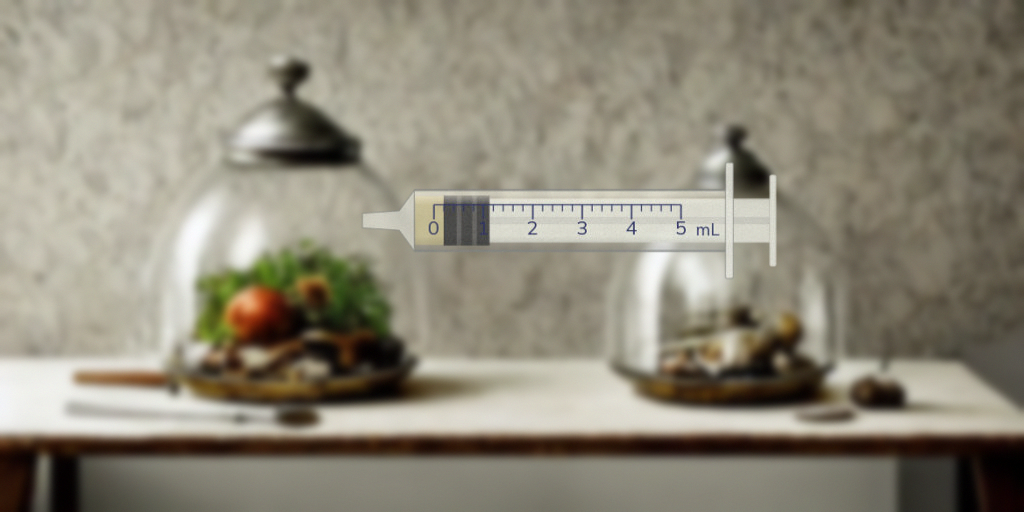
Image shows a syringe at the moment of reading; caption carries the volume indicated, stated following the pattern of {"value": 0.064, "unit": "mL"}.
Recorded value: {"value": 0.2, "unit": "mL"}
